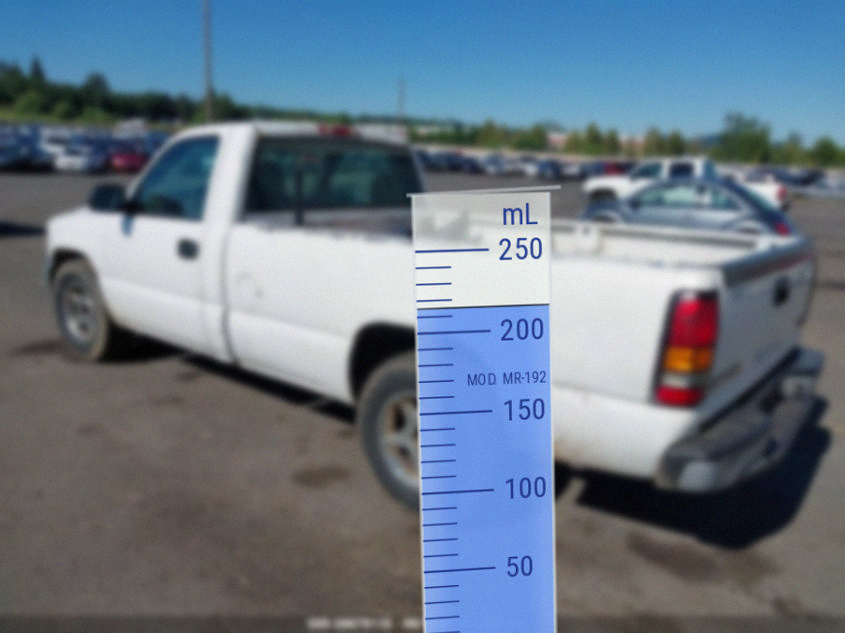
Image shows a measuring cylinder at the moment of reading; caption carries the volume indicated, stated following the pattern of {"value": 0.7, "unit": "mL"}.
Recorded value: {"value": 215, "unit": "mL"}
